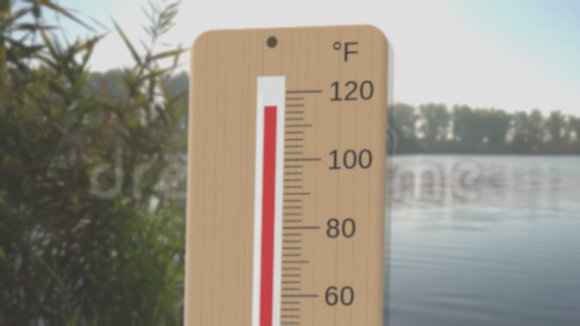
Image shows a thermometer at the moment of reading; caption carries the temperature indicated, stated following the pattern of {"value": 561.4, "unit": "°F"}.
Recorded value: {"value": 116, "unit": "°F"}
